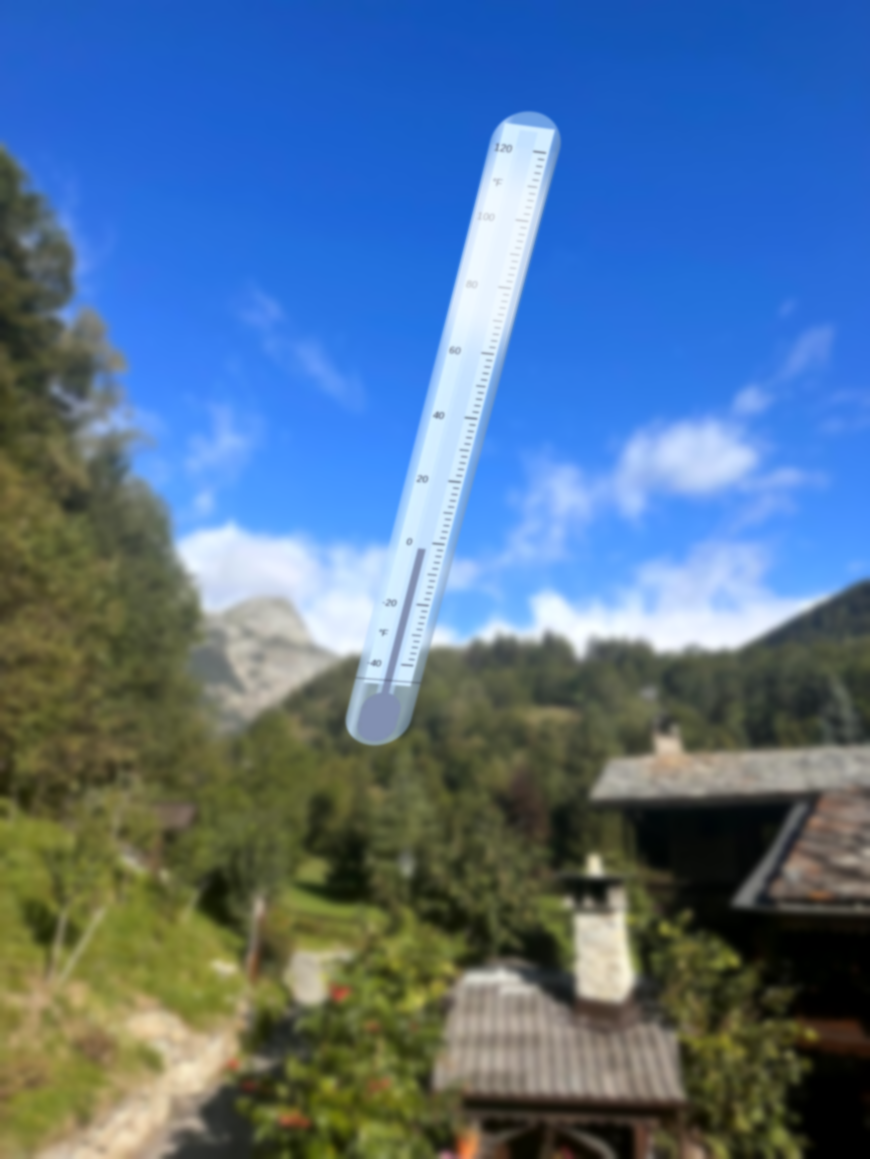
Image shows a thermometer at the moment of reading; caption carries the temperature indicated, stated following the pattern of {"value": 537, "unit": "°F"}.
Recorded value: {"value": -2, "unit": "°F"}
